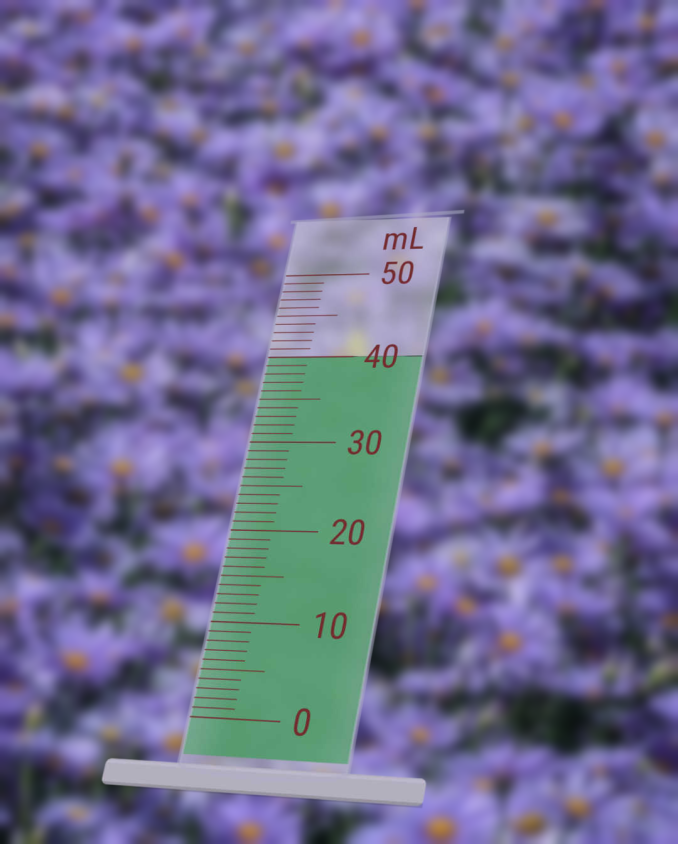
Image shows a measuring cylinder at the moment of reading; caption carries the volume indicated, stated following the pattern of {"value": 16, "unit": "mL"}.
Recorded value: {"value": 40, "unit": "mL"}
